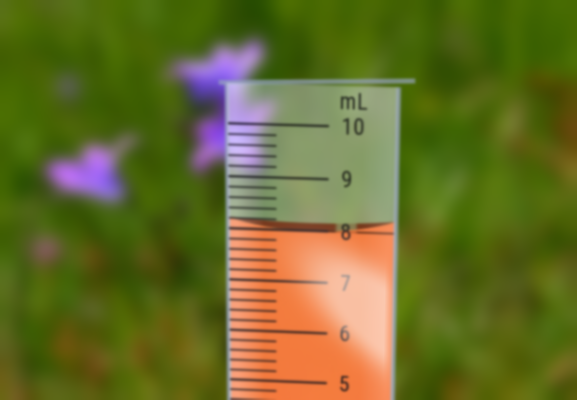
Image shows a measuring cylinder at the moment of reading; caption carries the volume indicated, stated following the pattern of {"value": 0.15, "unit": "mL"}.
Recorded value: {"value": 8, "unit": "mL"}
